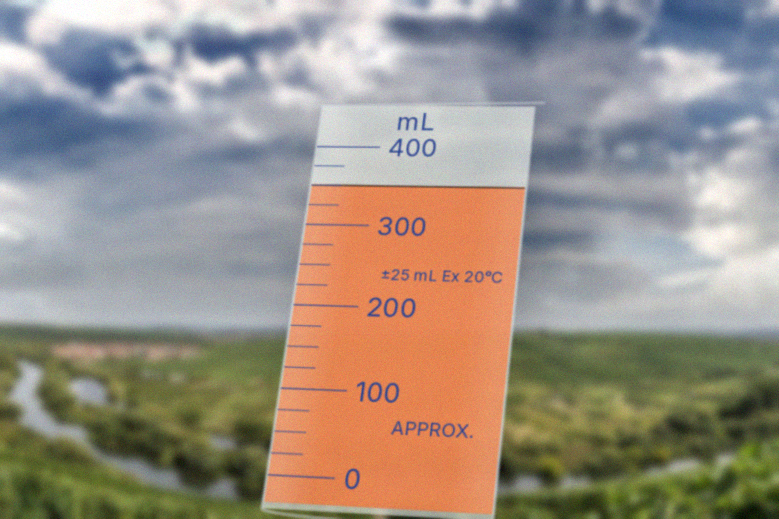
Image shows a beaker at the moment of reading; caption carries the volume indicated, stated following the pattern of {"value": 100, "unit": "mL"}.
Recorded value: {"value": 350, "unit": "mL"}
